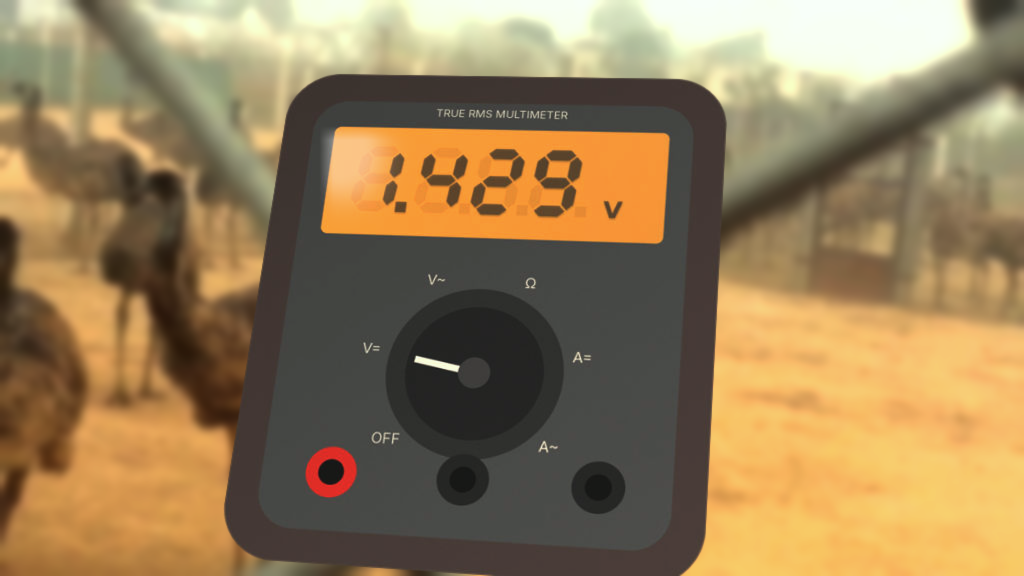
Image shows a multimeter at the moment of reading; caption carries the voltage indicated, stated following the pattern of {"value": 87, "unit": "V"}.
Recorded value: {"value": 1.429, "unit": "V"}
